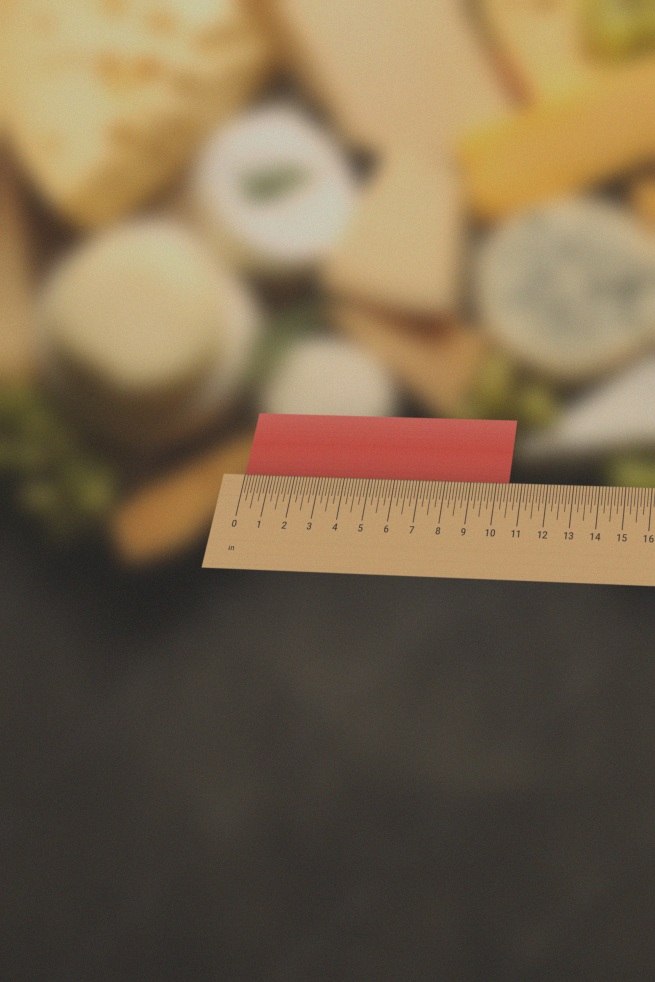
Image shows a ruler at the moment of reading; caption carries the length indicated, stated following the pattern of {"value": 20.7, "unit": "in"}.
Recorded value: {"value": 10.5, "unit": "in"}
